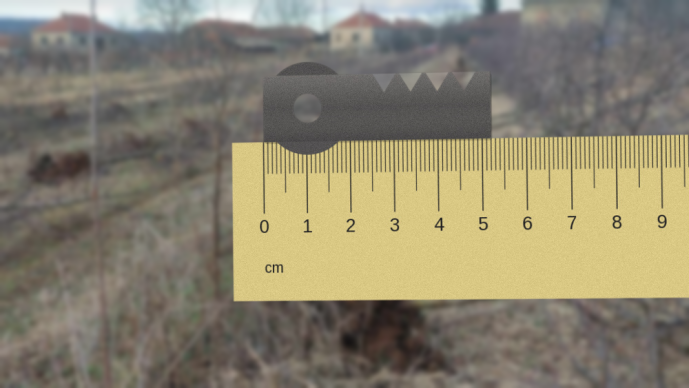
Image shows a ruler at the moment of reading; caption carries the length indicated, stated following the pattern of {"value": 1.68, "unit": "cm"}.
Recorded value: {"value": 5.2, "unit": "cm"}
